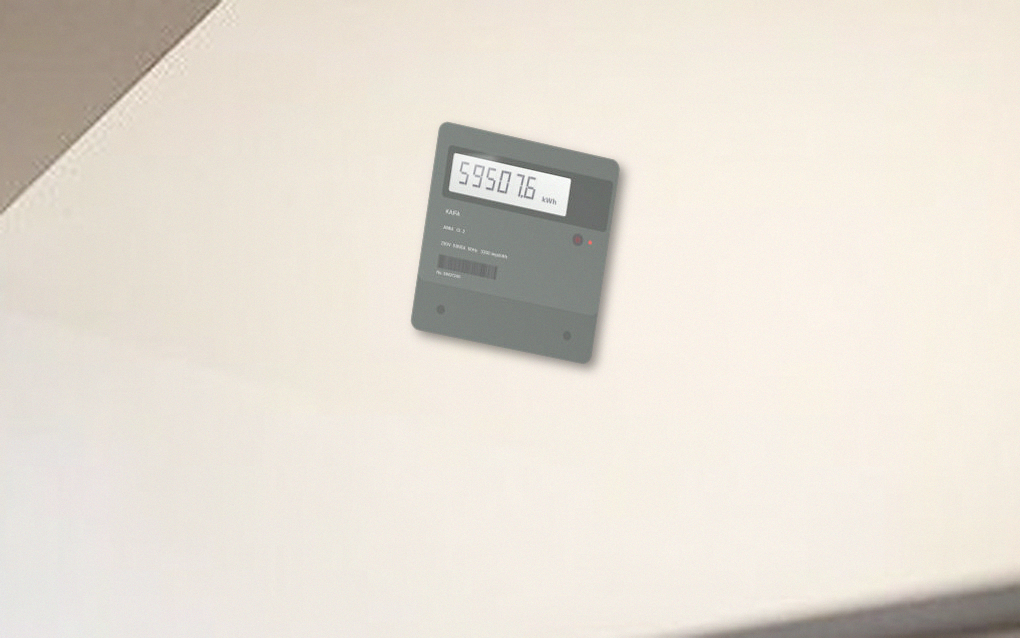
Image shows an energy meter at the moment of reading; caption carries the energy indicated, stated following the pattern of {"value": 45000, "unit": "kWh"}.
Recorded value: {"value": 59507.6, "unit": "kWh"}
